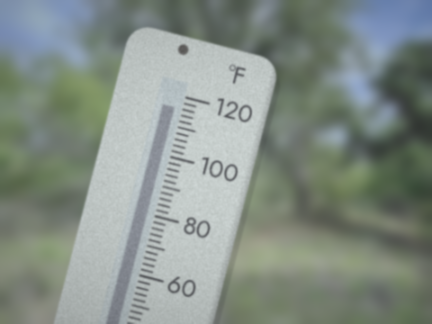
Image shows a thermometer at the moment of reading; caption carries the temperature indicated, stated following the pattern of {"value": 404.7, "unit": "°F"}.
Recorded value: {"value": 116, "unit": "°F"}
